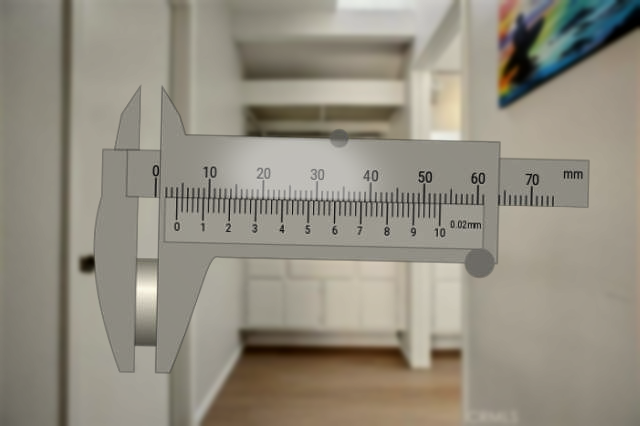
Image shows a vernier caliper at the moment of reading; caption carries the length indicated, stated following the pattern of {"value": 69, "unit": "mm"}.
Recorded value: {"value": 4.0, "unit": "mm"}
